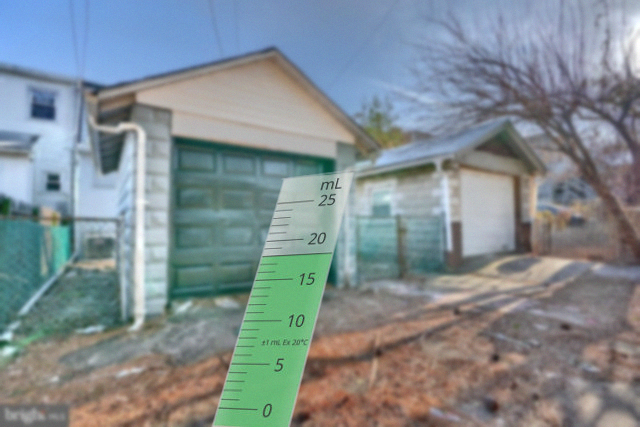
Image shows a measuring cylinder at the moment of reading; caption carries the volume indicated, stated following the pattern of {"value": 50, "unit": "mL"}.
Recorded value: {"value": 18, "unit": "mL"}
